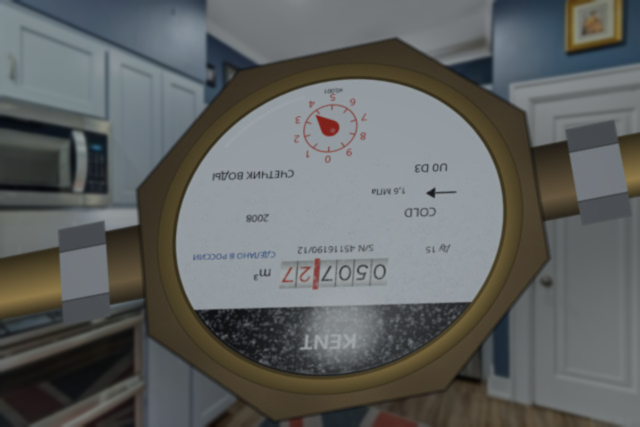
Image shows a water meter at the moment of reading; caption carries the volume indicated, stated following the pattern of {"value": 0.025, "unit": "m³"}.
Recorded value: {"value": 507.273, "unit": "m³"}
